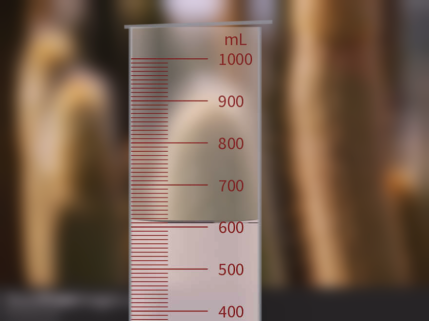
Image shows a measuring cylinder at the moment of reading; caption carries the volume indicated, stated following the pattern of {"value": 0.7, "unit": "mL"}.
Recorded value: {"value": 610, "unit": "mL"}
